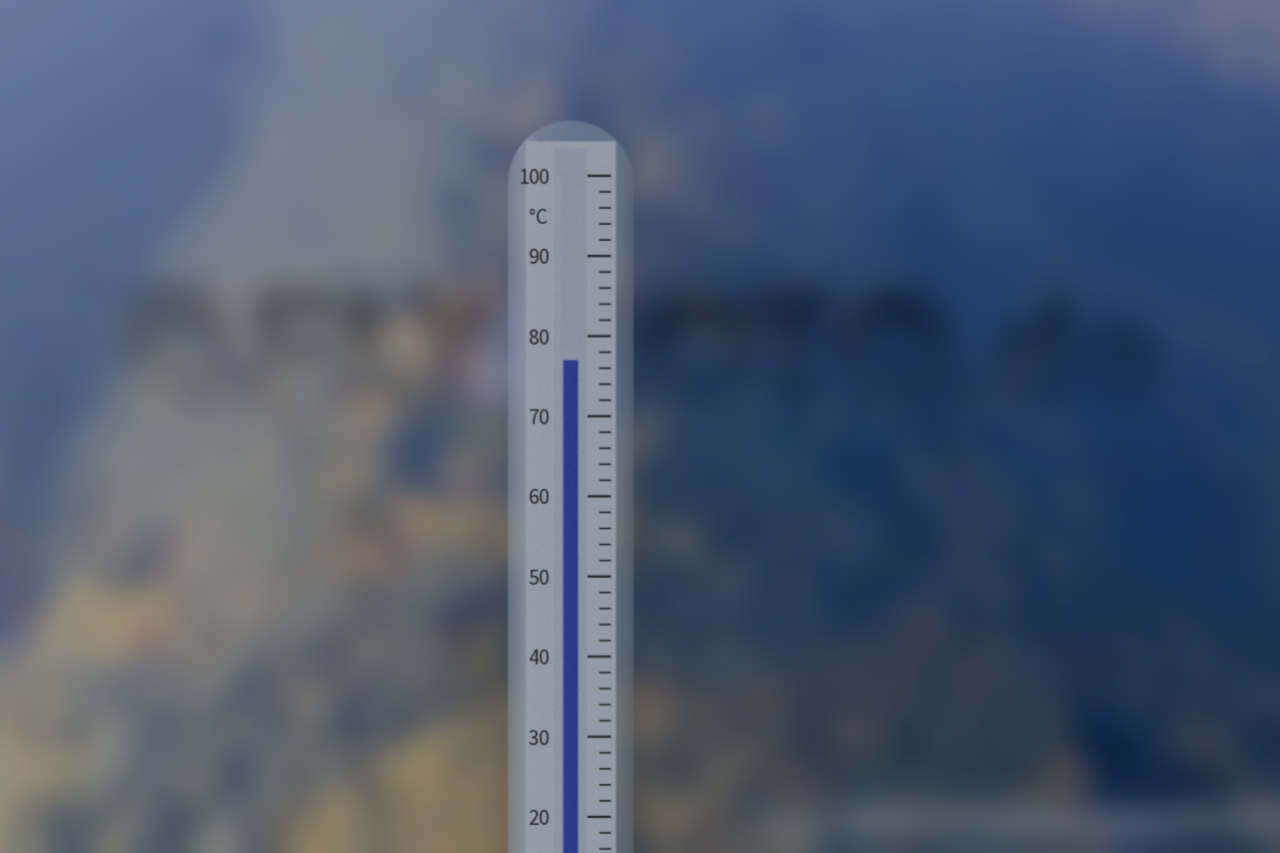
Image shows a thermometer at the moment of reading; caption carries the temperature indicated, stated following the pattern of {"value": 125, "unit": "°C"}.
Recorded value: {"value": 77, "unit": "°C"}
